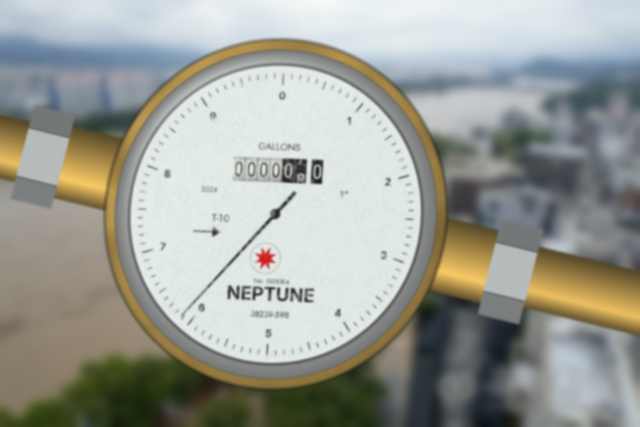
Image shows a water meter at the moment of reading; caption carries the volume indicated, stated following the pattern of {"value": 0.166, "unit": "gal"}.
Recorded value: {"value": 76.1, "unit": "gal"}
